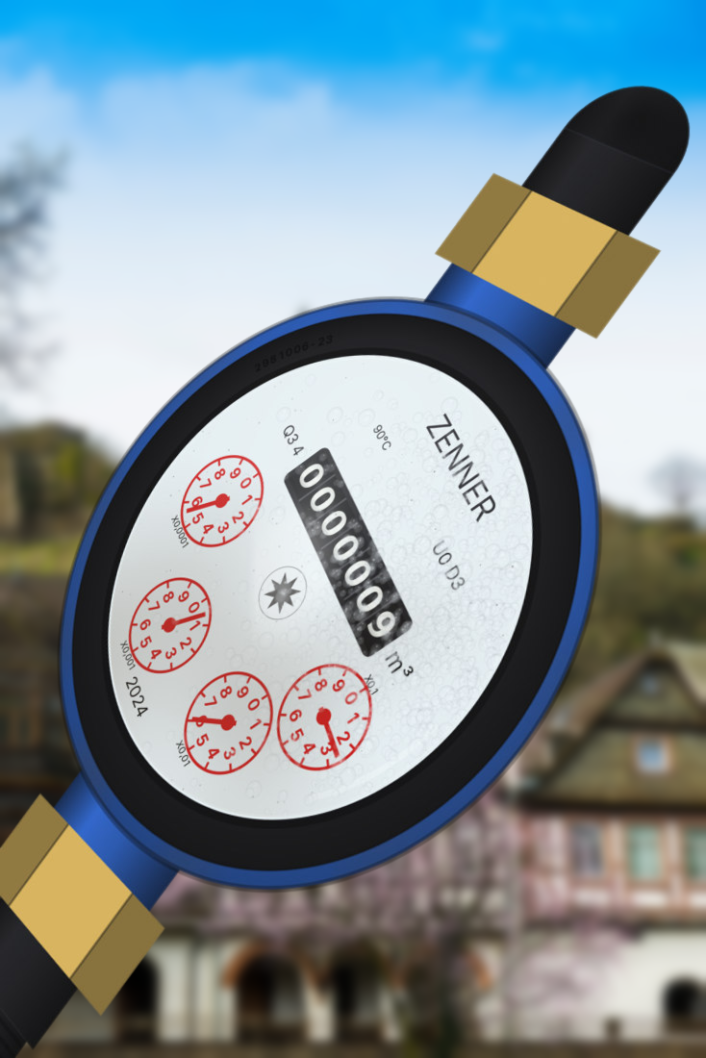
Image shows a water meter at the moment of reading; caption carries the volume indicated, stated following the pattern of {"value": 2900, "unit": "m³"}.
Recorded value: {"value": 9.2605, "unit": "m³"}
